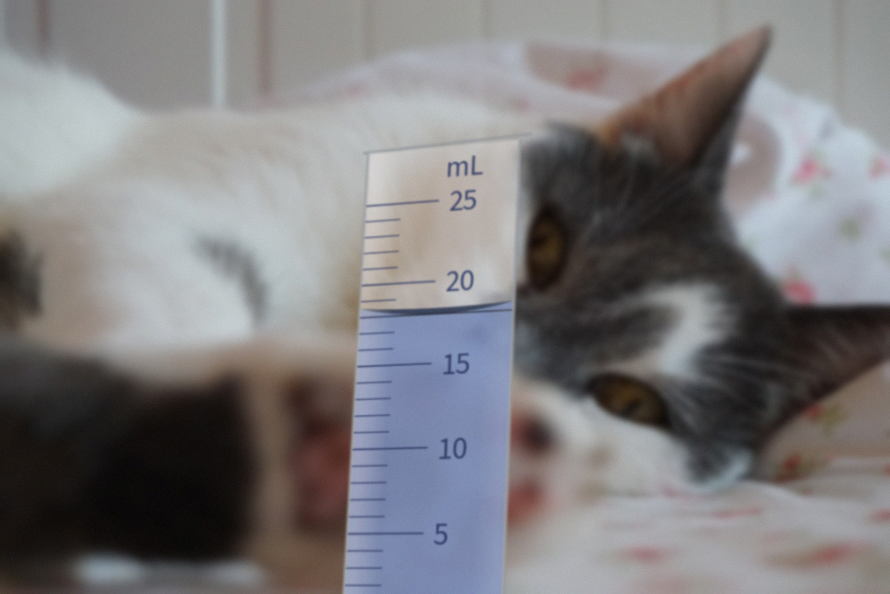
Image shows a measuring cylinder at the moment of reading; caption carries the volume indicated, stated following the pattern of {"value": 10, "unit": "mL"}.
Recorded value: {"value": 18, "unit": "mL"}
